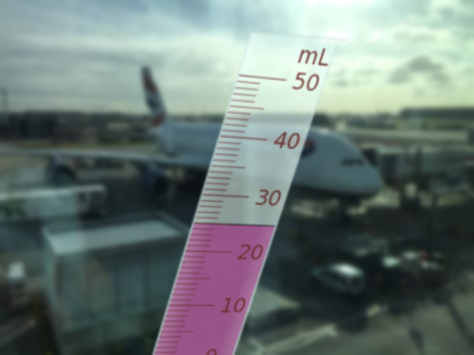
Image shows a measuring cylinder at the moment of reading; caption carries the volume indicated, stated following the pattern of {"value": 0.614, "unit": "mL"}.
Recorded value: {"value": 25, "unit": "mL"}
